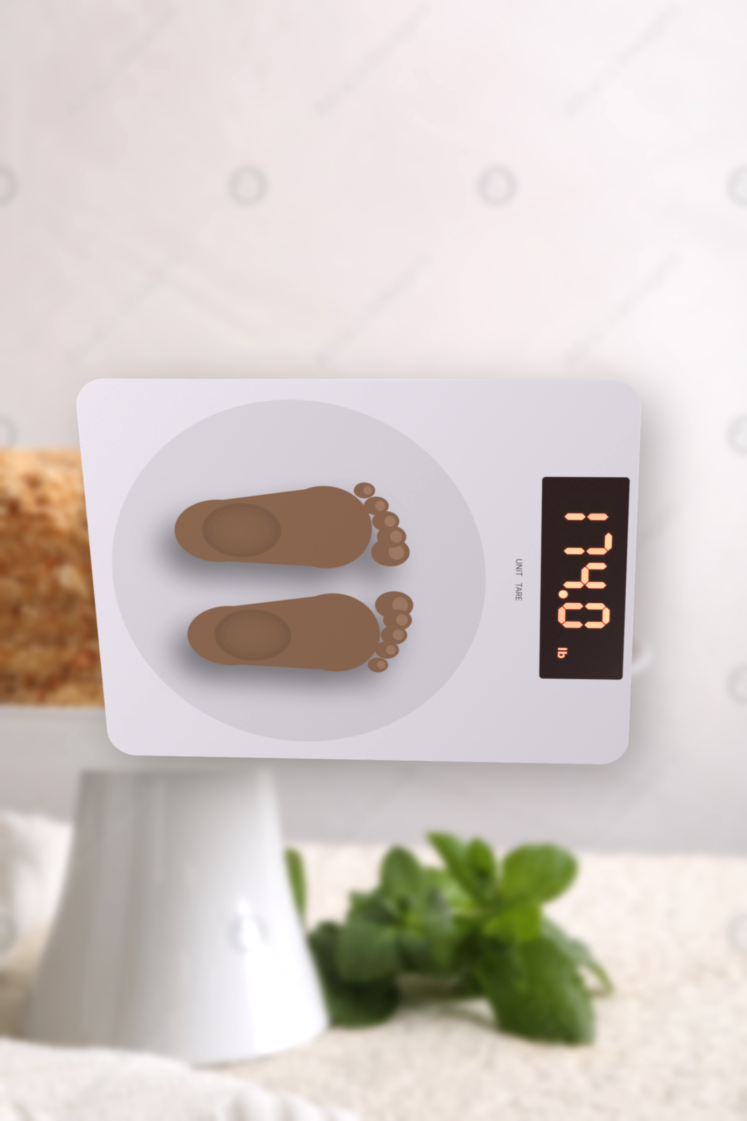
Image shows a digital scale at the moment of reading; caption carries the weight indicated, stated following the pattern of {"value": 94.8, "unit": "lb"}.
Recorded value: {"value": 174.0, "unit": "lb"}
